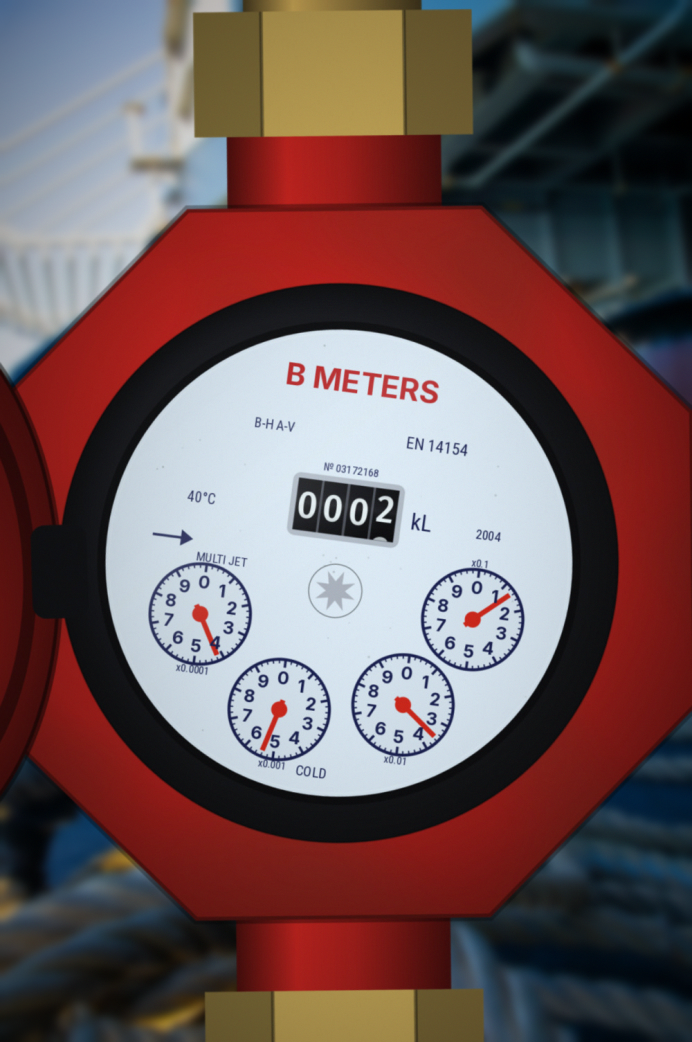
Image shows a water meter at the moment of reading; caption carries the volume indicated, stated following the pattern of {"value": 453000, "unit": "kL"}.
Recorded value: {"value": 2.1354, "unit": "kL"}
